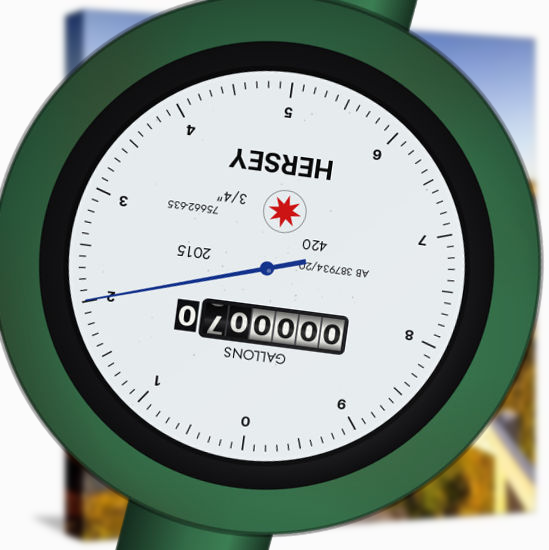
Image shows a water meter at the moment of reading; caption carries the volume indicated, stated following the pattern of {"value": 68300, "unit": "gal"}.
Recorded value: {"value": 72.0, "unit": "gal"}
